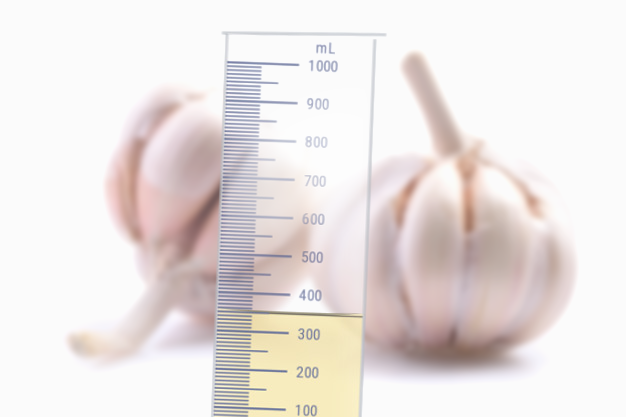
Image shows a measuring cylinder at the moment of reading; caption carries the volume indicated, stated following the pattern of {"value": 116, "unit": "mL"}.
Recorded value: {"value": 350, "unit": "mL"}
